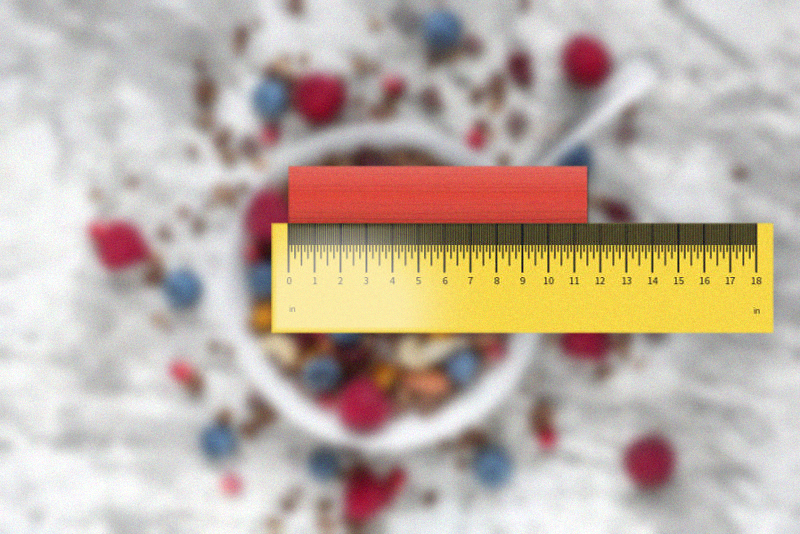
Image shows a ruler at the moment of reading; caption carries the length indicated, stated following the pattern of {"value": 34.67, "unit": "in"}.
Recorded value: {"value": 11.5, "unit": "in"}
